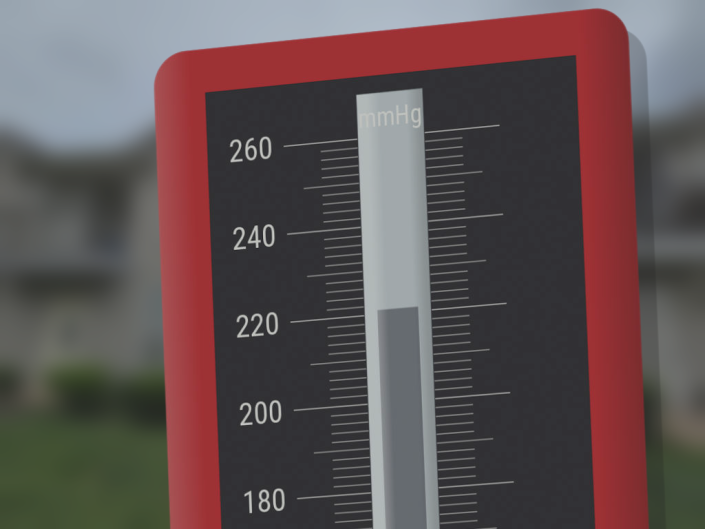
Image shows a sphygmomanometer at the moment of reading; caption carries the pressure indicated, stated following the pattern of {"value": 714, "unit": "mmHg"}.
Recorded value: {"value": 221, "unit": "mmHg"}
